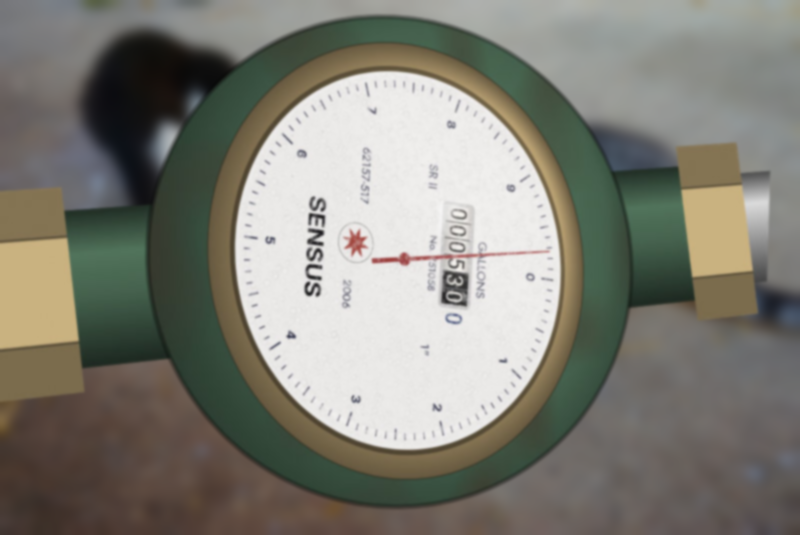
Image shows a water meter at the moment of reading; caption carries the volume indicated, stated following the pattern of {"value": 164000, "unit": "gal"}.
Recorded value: {"value": 5299.7, "unit": "gal"}
